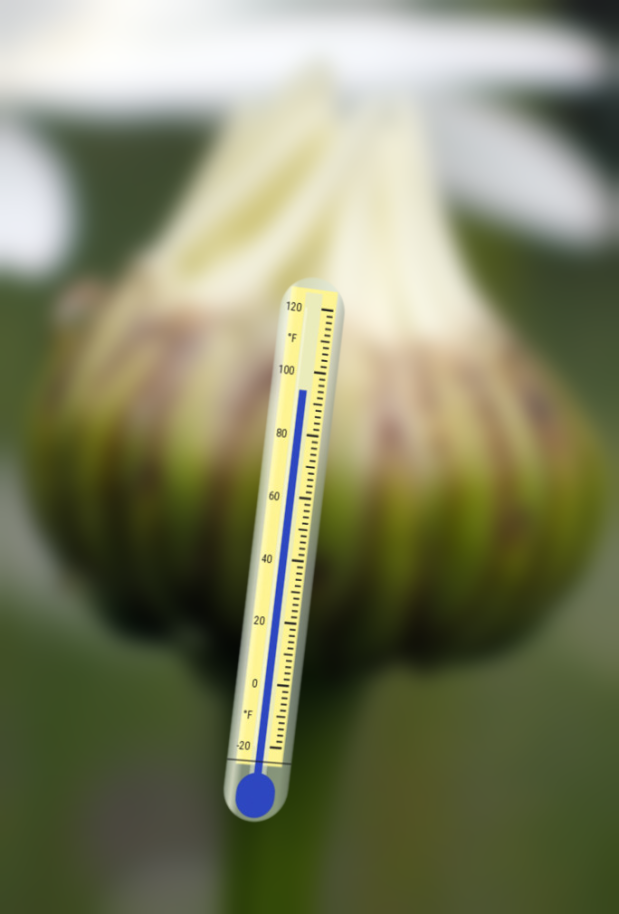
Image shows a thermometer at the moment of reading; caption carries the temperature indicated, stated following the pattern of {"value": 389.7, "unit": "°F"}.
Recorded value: {"value": 94, "unit": "°F"}
